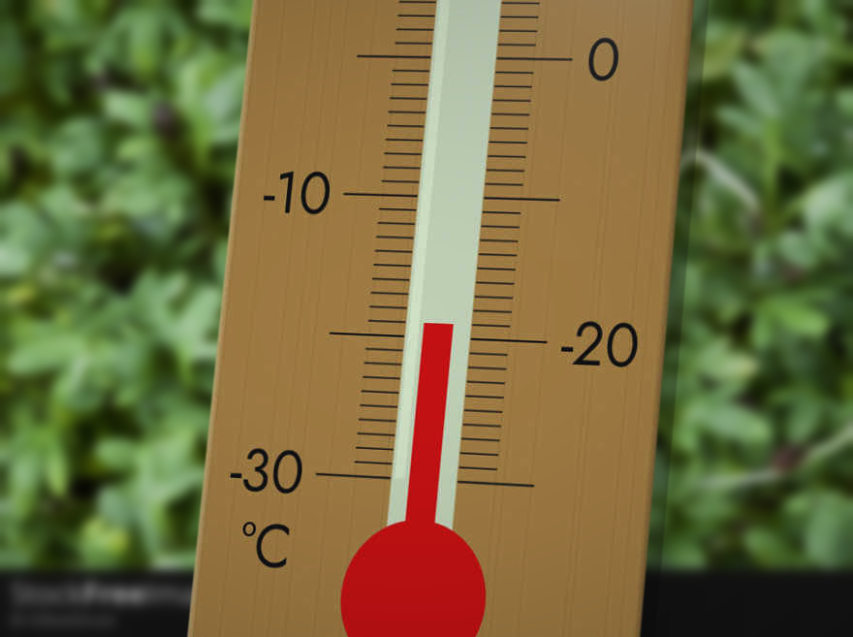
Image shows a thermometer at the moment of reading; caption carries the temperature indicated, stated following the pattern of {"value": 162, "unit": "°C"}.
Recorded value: {"value": -19, "unit": "°C"}
